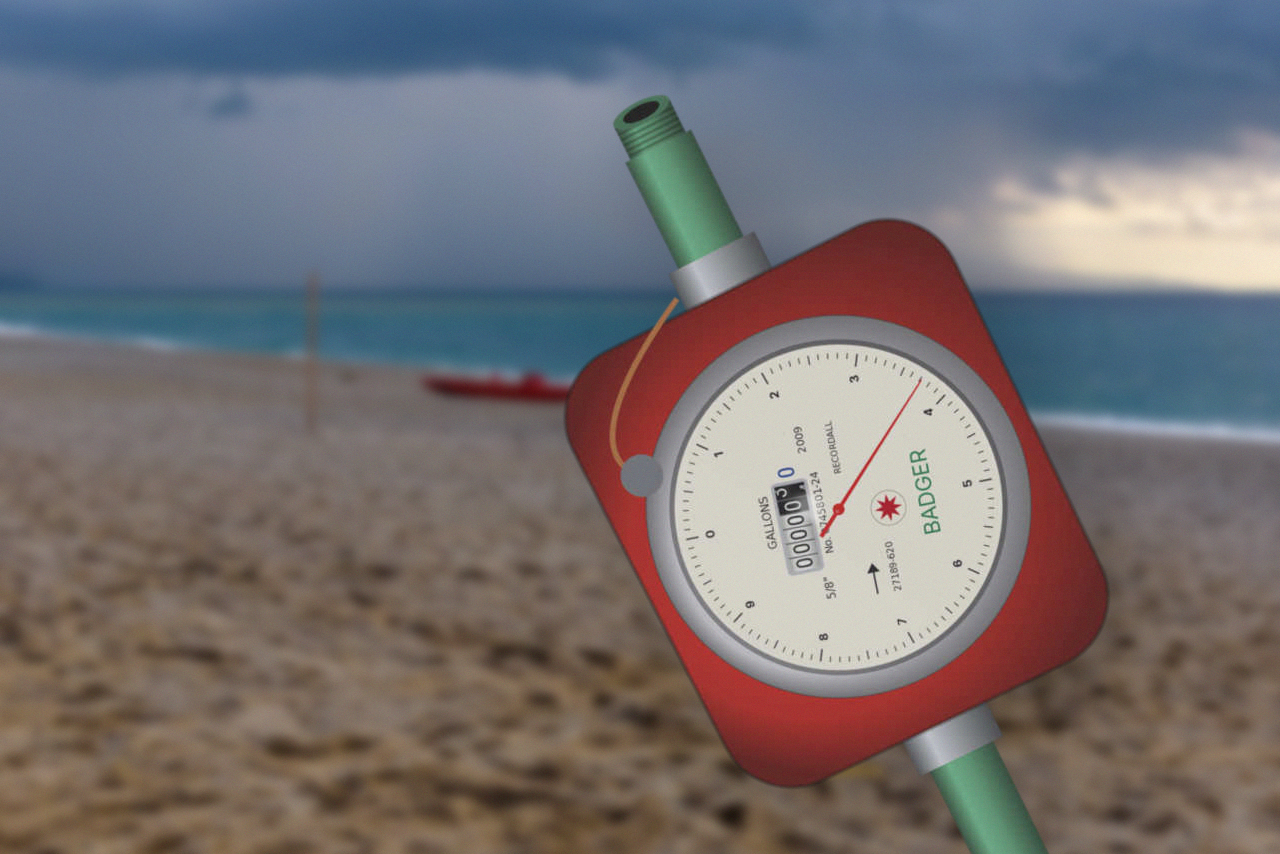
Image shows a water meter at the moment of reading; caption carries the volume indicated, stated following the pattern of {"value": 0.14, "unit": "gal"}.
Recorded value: {"value": 33.7, "unit": "gal"}
